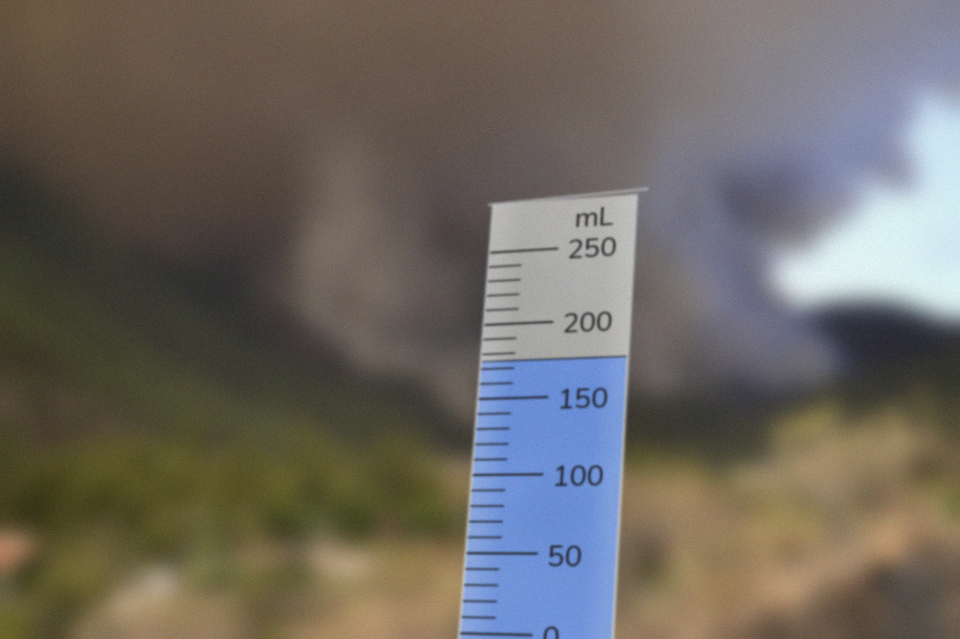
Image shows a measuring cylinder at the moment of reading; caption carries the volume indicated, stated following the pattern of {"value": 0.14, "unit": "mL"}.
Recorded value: {"value": 175, "unit": "mL"}
